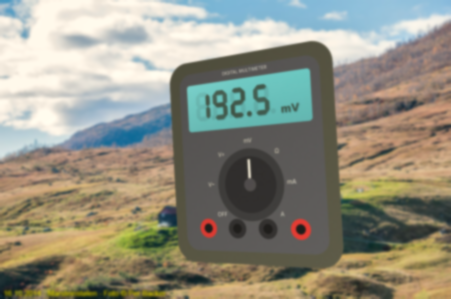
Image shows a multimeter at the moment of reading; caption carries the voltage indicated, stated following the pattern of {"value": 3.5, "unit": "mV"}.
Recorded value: {"value": 192.5, "unit": "mV"}
